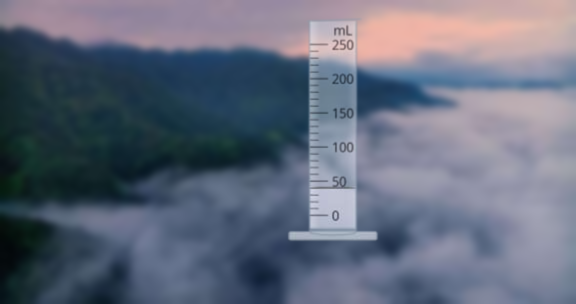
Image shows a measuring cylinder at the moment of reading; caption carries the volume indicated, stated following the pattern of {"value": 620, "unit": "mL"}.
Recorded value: {"value": 40, "unit": "mL"}
